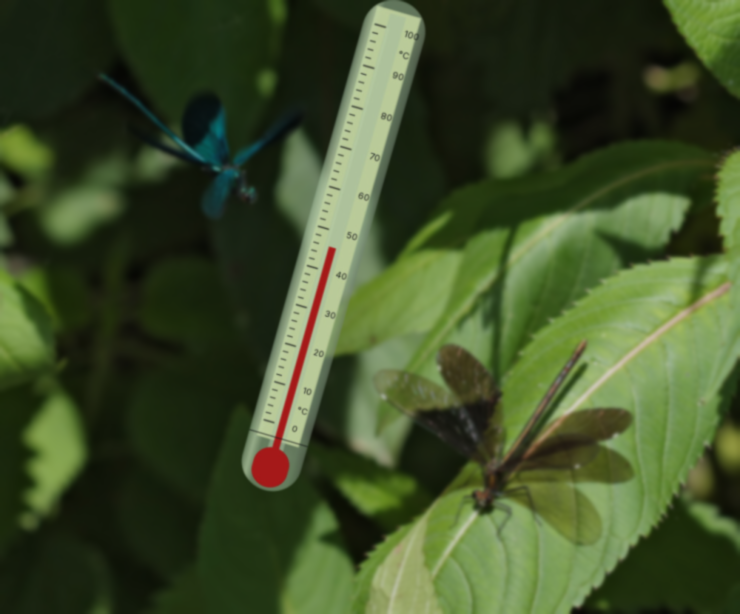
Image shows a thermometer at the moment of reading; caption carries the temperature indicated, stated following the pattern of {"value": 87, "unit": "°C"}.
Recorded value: {"value": 46, "unit": "°C"}
